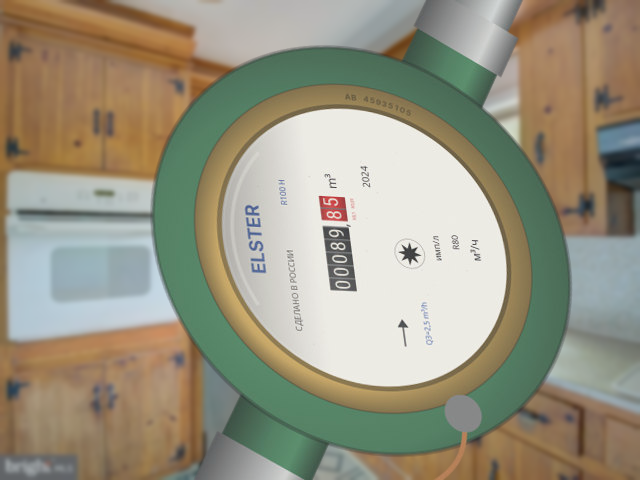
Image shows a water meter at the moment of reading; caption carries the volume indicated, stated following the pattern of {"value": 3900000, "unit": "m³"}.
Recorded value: {"value": 89.85, "unit": "m³"}
